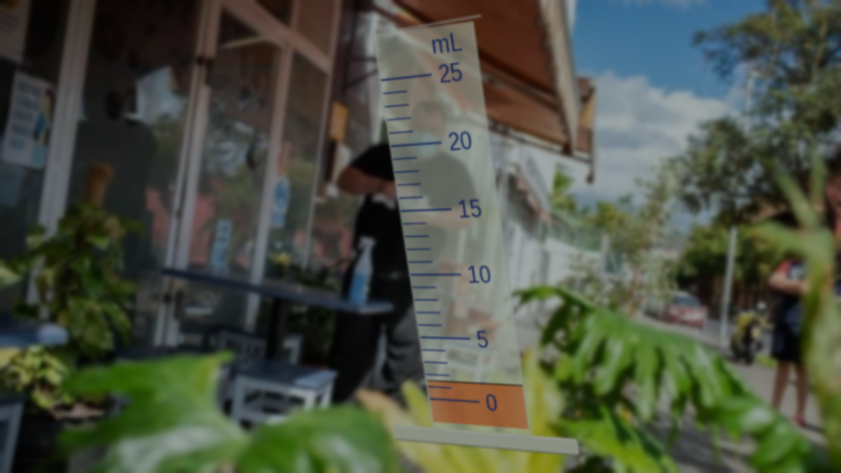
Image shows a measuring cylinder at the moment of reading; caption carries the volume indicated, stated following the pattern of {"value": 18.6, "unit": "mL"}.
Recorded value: {"value": 1.5, "unit": "mL"}
